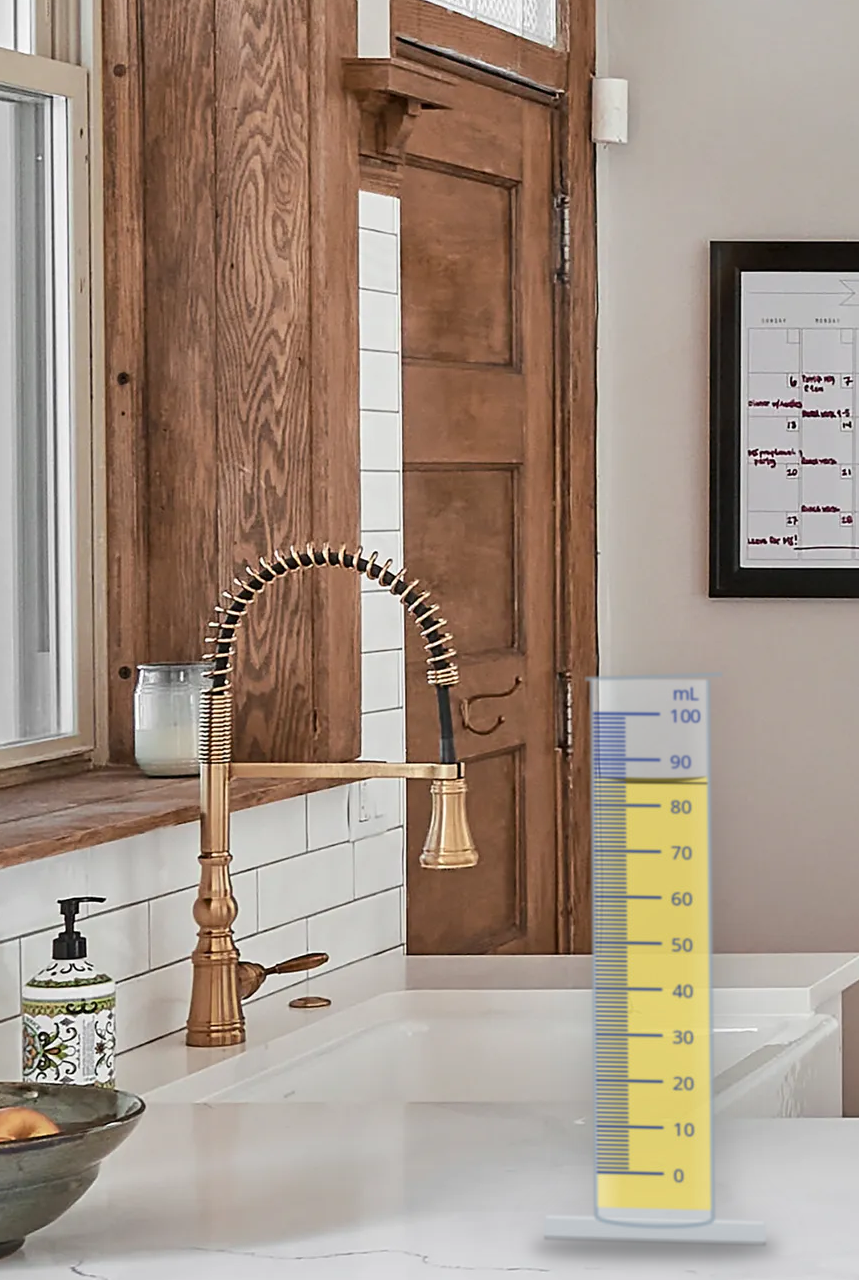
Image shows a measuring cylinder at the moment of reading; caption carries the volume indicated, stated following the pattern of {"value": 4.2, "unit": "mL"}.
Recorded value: {"value": 85, "unit": "mL"}
